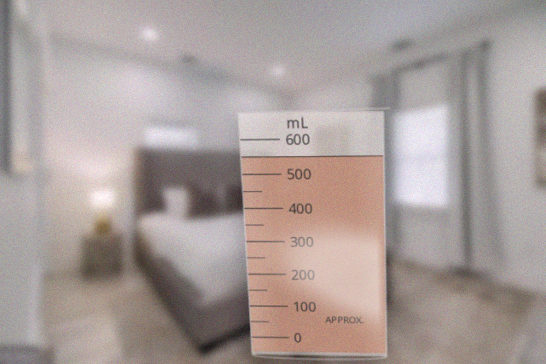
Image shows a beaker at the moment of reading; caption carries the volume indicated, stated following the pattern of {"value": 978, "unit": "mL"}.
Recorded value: {"value": 550, "unit": "mL"}
